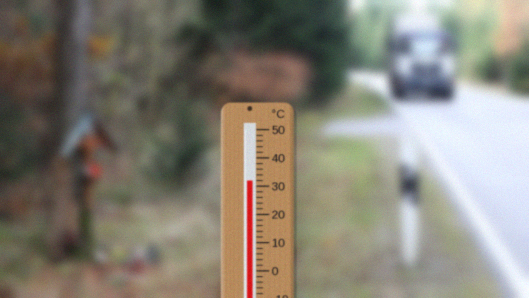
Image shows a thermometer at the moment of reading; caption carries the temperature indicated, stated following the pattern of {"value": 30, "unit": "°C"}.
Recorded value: {"value": 32, "unit": "°C"}
